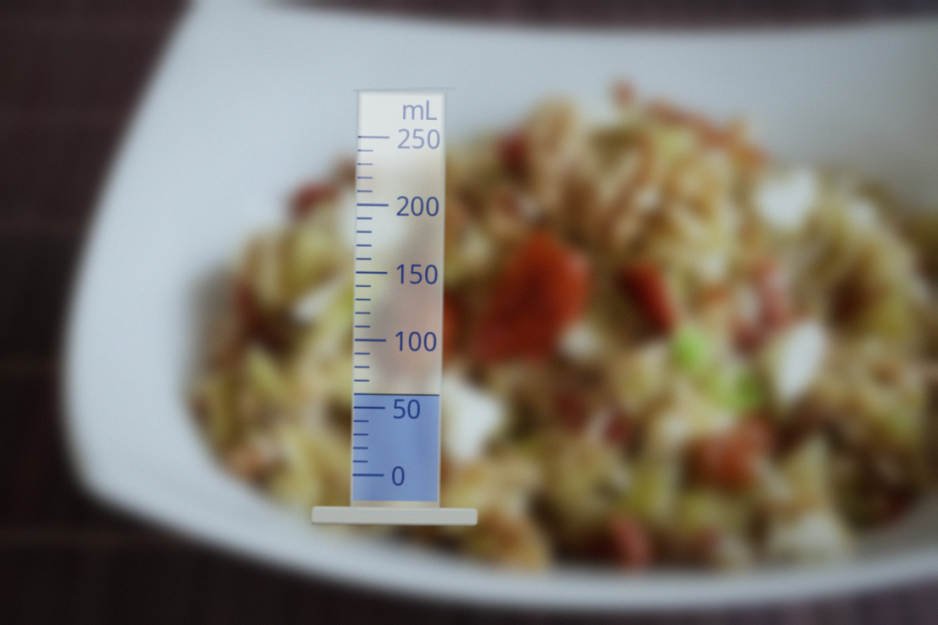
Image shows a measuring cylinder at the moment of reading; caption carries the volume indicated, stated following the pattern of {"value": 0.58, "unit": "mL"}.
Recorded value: {"value": 60, "unit": "mL"}
